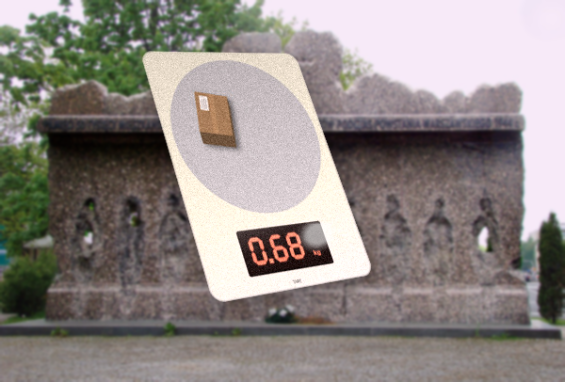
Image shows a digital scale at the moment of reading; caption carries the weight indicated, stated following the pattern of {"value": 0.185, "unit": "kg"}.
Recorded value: {"value": 0.68, "unit": "kg"}
